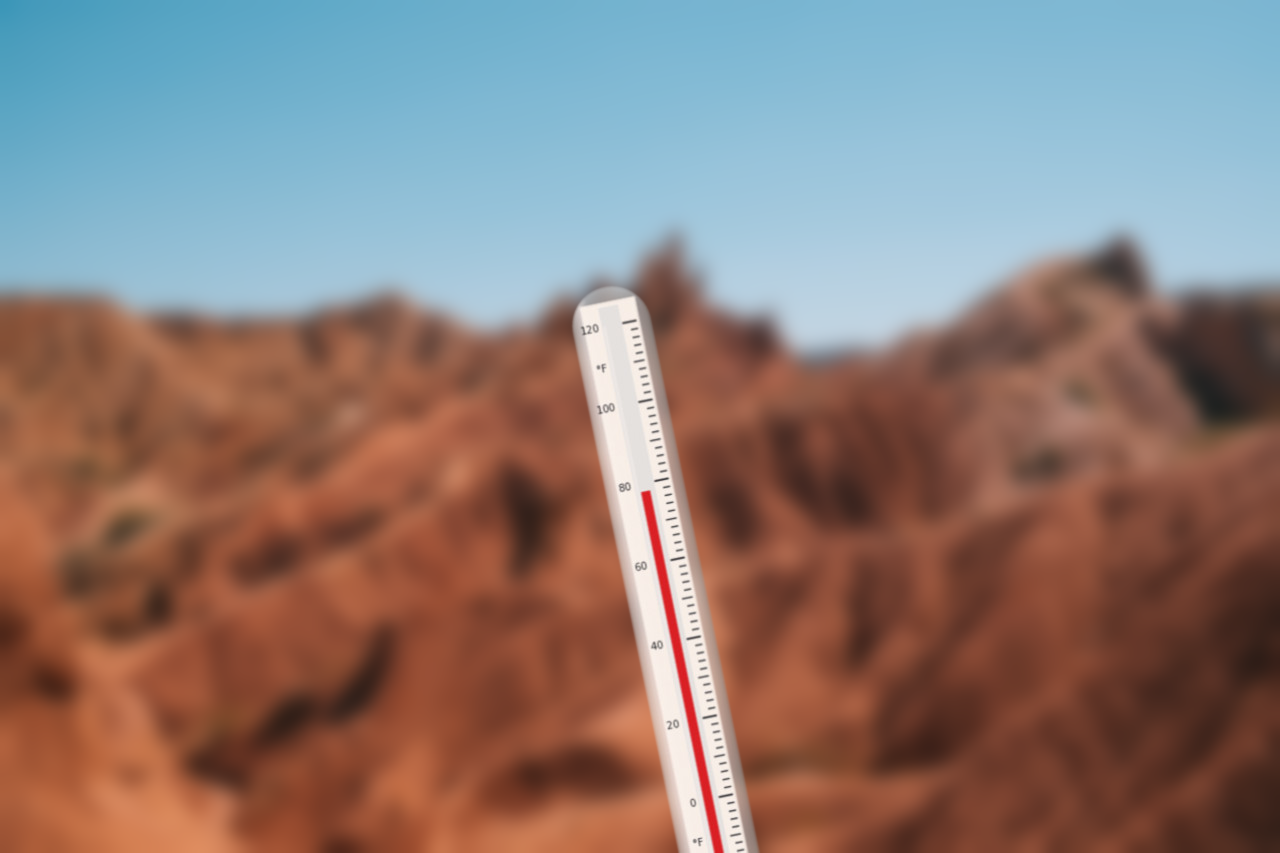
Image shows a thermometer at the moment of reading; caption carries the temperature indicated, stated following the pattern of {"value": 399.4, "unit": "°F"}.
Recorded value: {"value": 78, "unit": "°F"}
